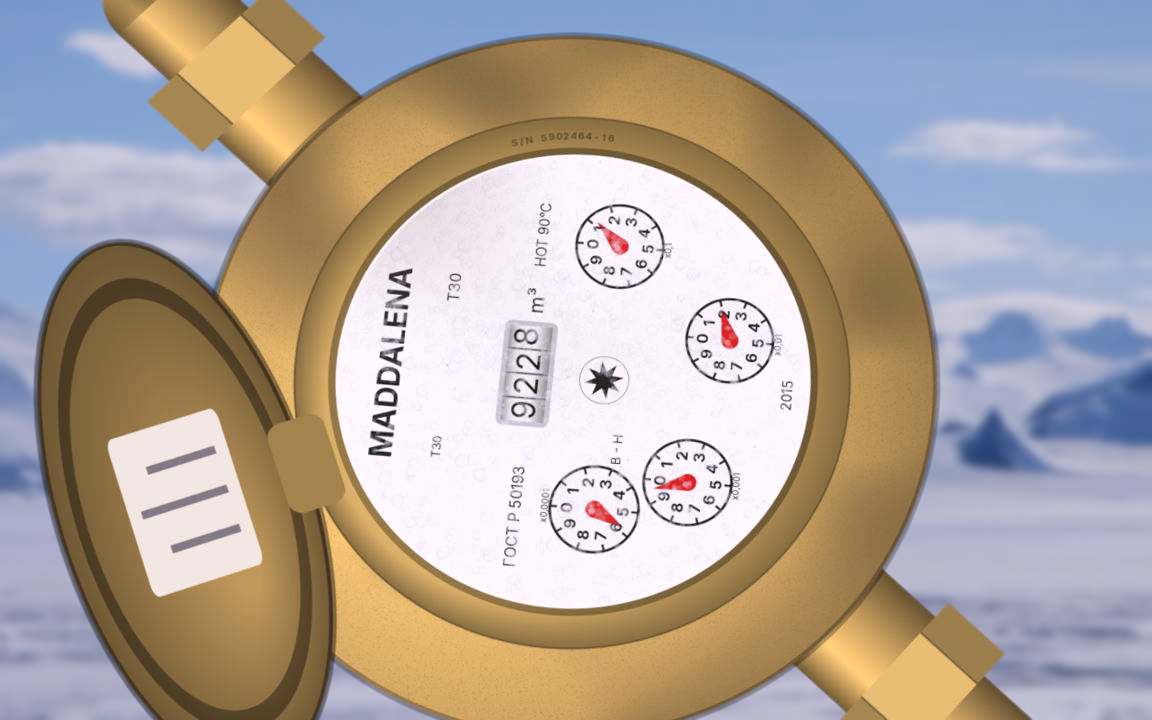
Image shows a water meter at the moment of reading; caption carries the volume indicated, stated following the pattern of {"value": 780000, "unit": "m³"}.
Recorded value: {"value": 9228.1195, "unit": "m³"}
